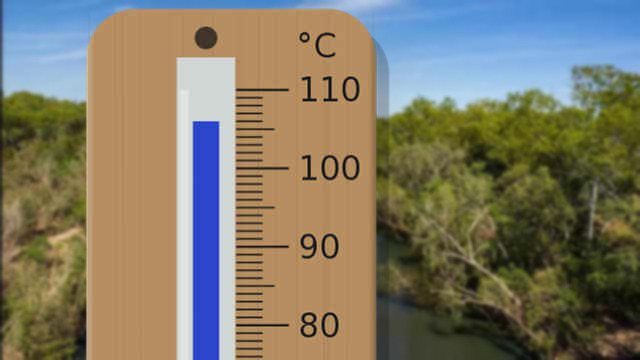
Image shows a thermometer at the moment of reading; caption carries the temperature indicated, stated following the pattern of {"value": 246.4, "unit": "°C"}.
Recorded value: {"value": 106, "unit": "°C"}
